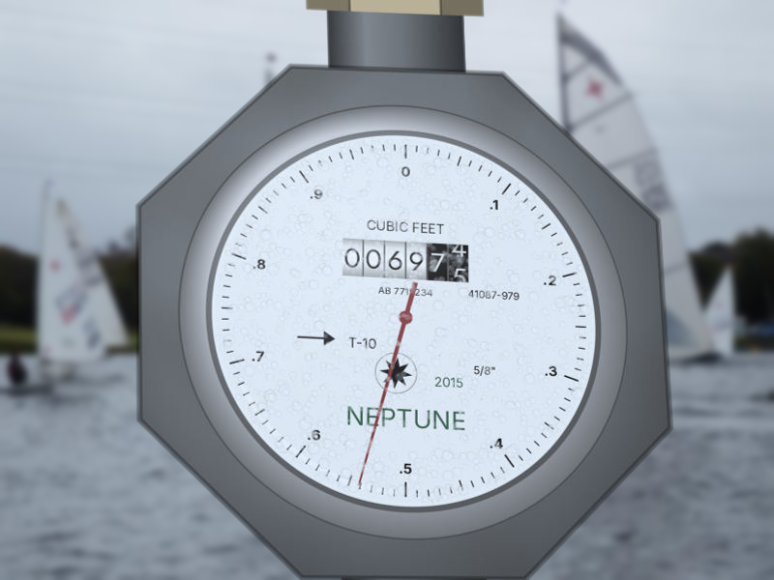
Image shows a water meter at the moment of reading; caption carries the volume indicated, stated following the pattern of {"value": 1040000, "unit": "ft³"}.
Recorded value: {"value": 6974.54, "unit": "ft³"}
